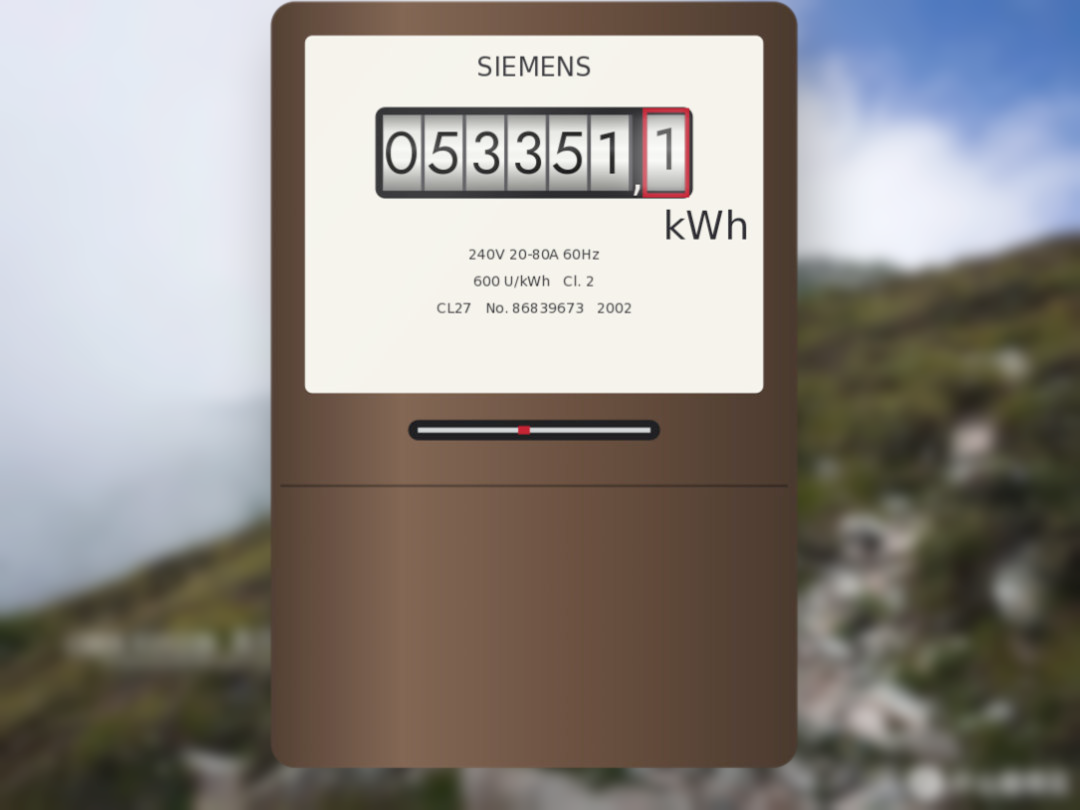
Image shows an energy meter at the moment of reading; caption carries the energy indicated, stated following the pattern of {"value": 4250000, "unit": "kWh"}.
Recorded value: {"value": 53351.1, "unit": "kWh"}
